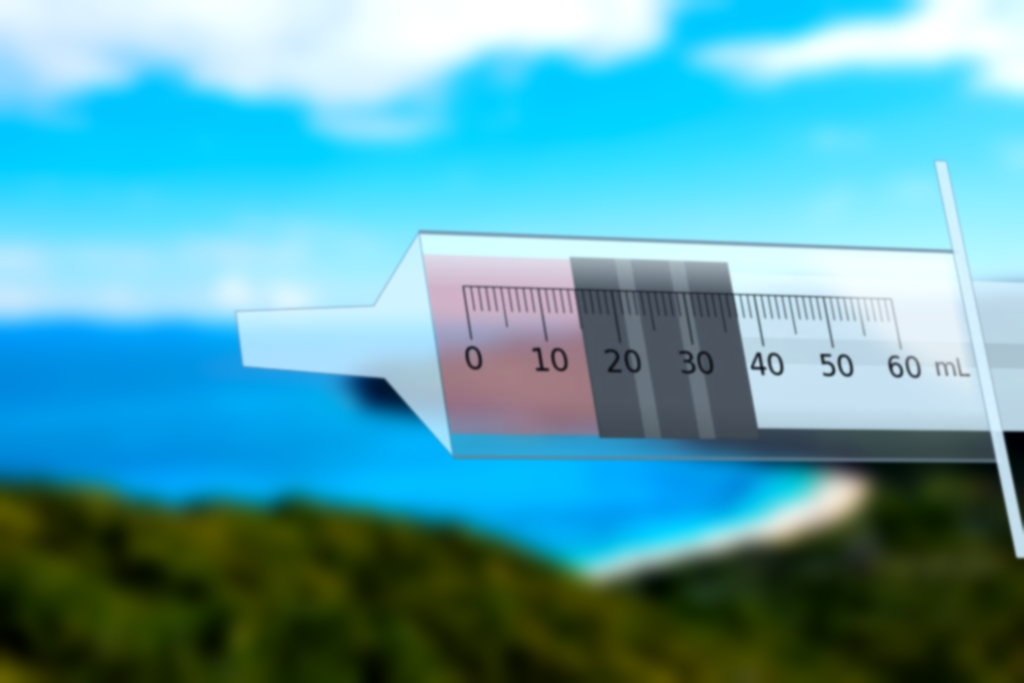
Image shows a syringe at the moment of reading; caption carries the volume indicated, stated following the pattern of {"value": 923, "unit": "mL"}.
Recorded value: {"value": 15, "unit": "mL"}
